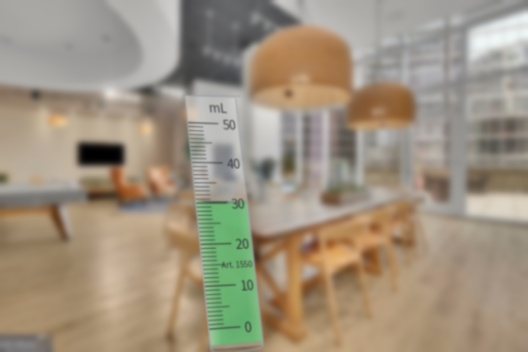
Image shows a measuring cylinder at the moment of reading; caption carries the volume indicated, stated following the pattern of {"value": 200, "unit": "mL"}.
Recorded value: {"value": 30, "unit": "mL"}
